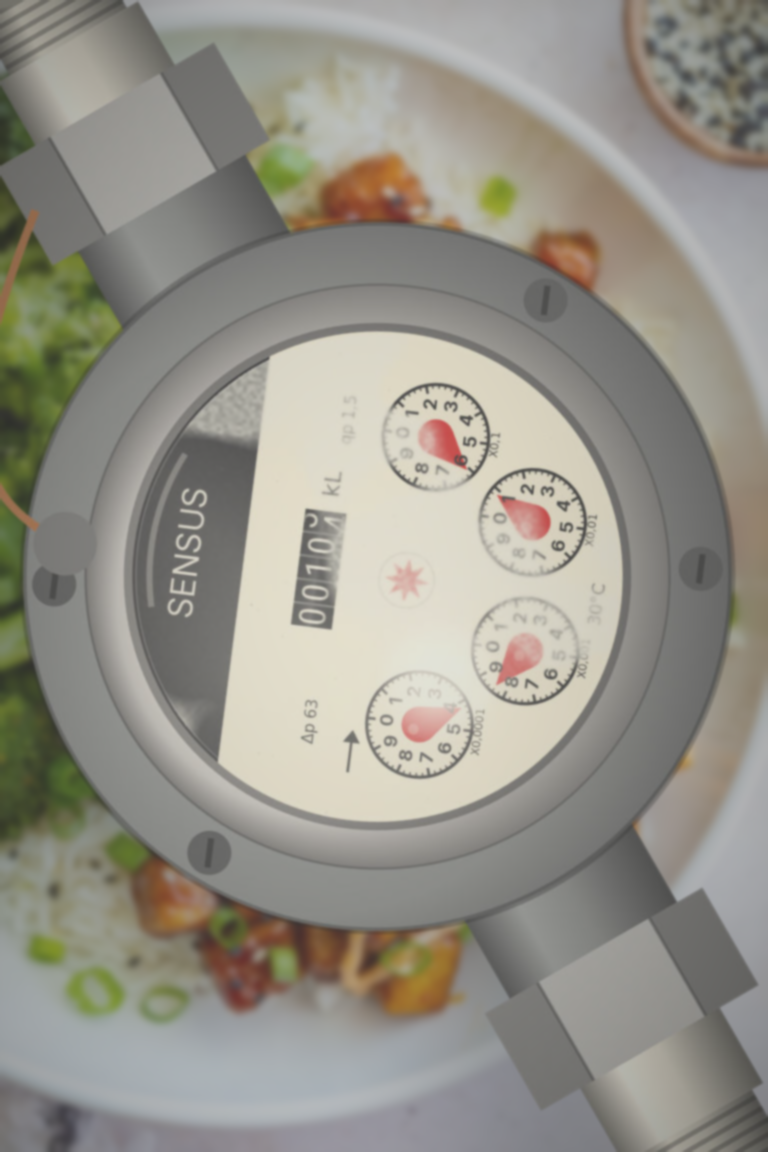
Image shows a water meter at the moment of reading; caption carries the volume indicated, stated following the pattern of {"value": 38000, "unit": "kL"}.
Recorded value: {"value": 103.6084, "unit": "kL"}
